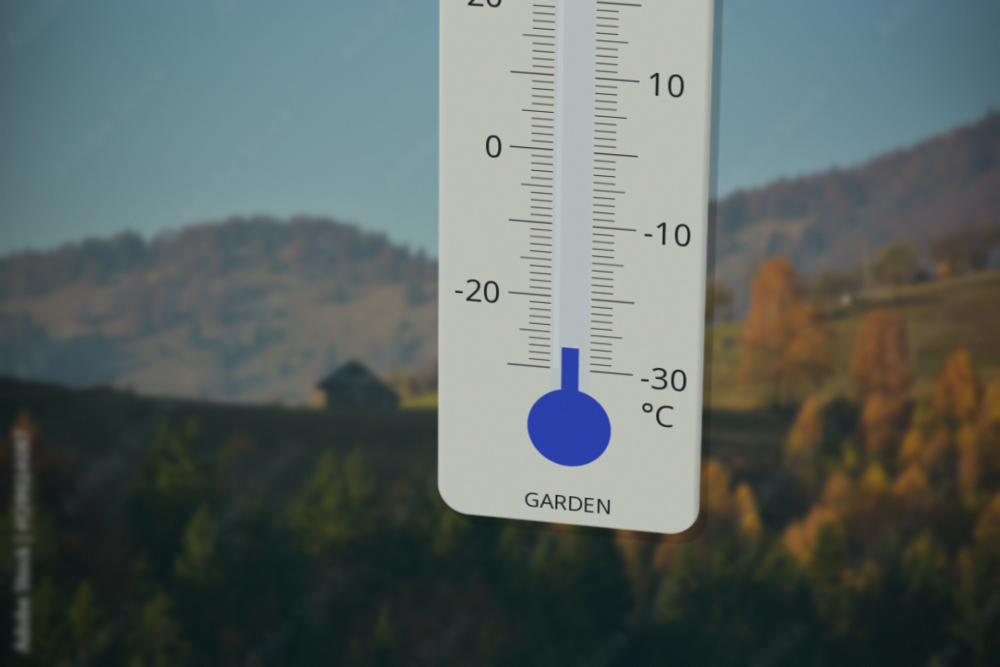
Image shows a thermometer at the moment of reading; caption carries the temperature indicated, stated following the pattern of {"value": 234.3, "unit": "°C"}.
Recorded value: {"value": -27, "unit": "°C"}
